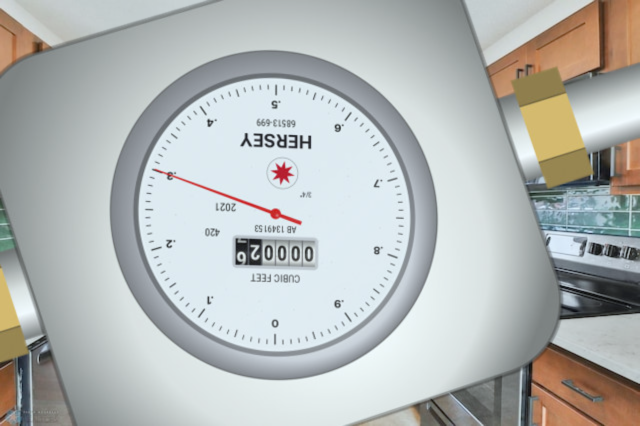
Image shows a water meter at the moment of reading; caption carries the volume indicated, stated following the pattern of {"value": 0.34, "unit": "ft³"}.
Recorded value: {"value": 26.30, "unit": "ft³"}
